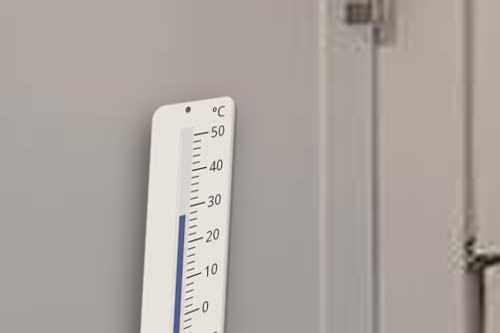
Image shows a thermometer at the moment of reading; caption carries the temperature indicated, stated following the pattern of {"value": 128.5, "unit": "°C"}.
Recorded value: {"value": 28, "unit": "°C"}
